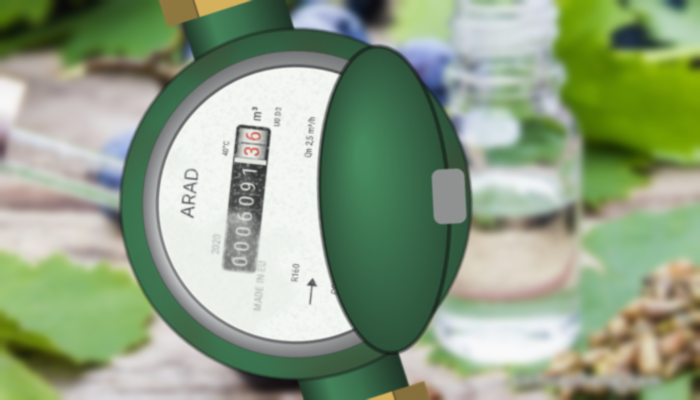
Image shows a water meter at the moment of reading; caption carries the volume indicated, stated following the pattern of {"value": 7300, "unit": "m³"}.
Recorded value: {"value": 6091.36, "unit": "m³"}
